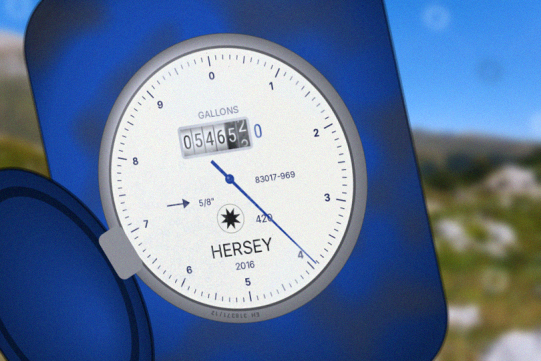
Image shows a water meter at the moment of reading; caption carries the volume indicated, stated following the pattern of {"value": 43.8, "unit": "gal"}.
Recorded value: {"value": 546523.9, "unit": "gal"}
